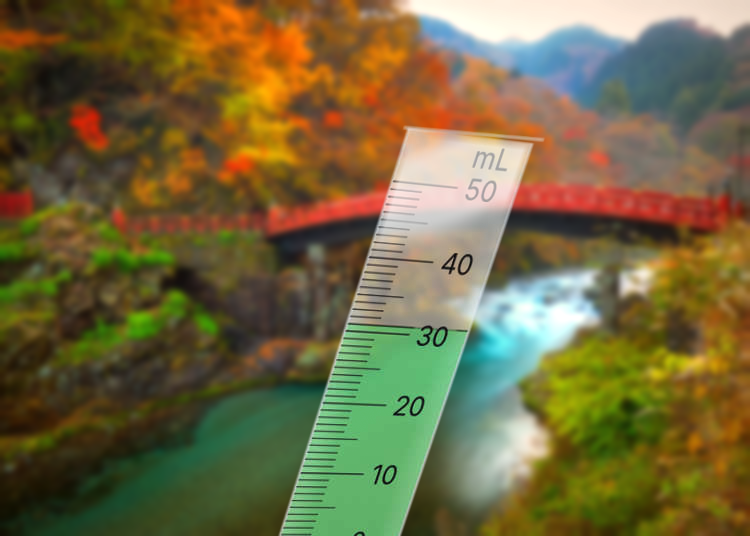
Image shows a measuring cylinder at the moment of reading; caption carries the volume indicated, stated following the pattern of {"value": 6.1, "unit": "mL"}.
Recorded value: {"value": 31, "unit": "mL"}
